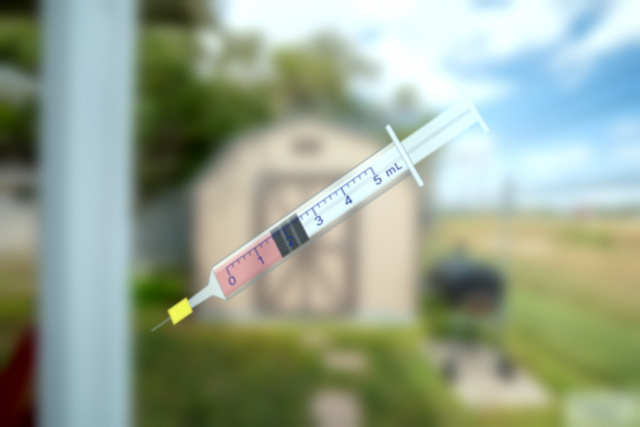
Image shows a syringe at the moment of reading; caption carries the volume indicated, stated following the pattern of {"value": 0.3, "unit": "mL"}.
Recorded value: {"value": 1.6, "unit": "mL"}
